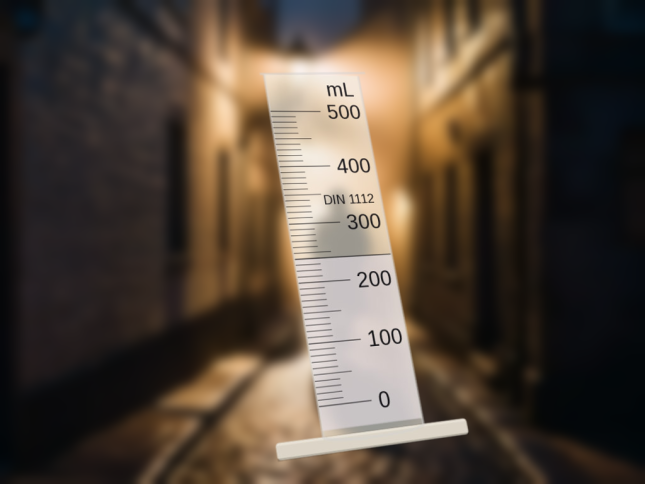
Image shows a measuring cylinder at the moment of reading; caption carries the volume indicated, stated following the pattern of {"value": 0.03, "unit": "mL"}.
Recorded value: {"value": 240, "unit": "mL"}
